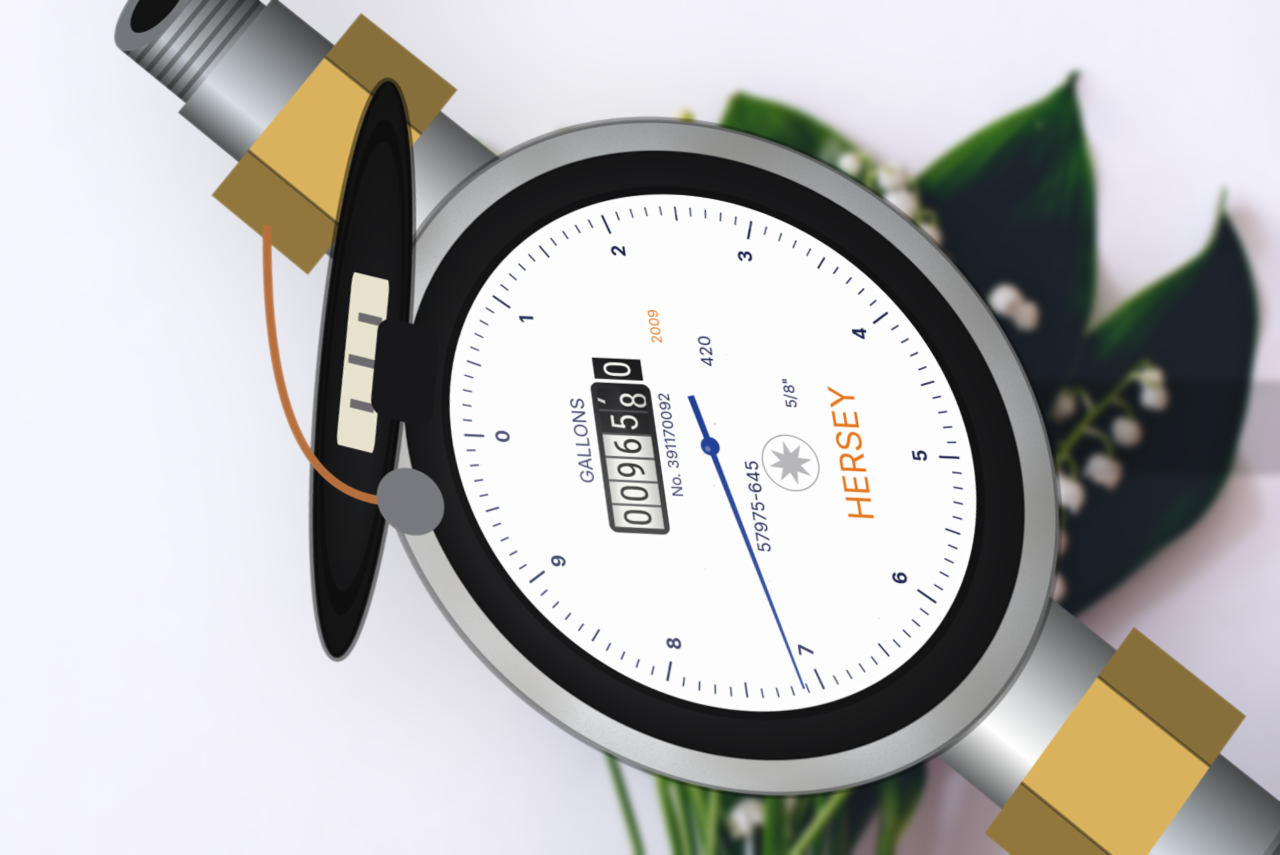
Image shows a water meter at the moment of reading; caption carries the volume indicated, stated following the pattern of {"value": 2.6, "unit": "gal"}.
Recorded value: {"value": 96577.1, "unit": "gal"}
